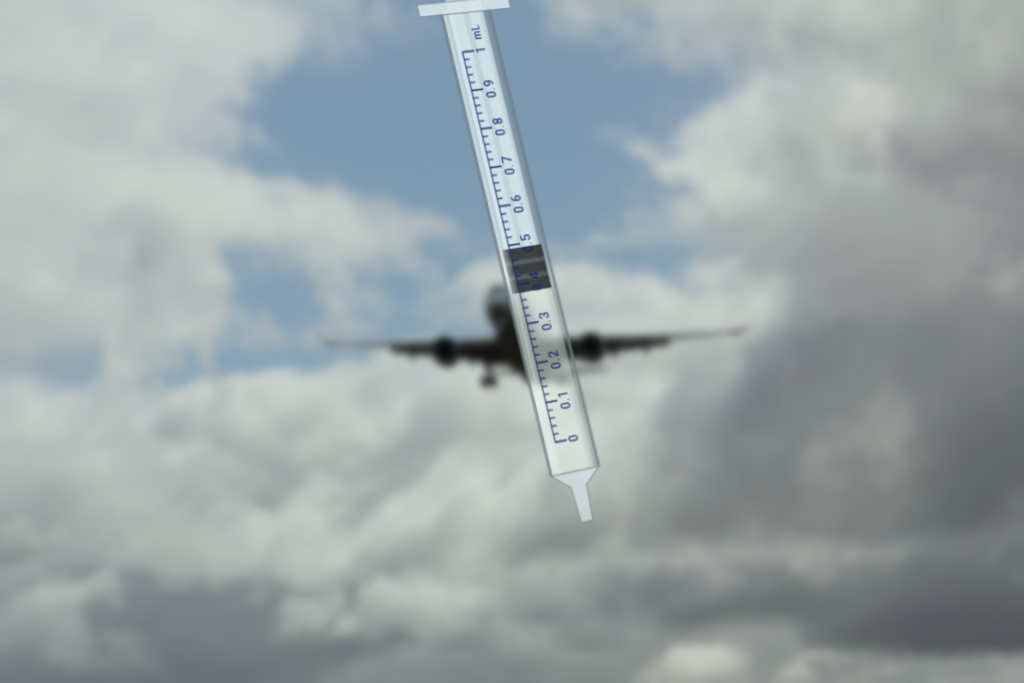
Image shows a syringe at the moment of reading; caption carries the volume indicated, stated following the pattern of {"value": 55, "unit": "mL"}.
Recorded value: {"value": 0.38, "unit": "mL"}
